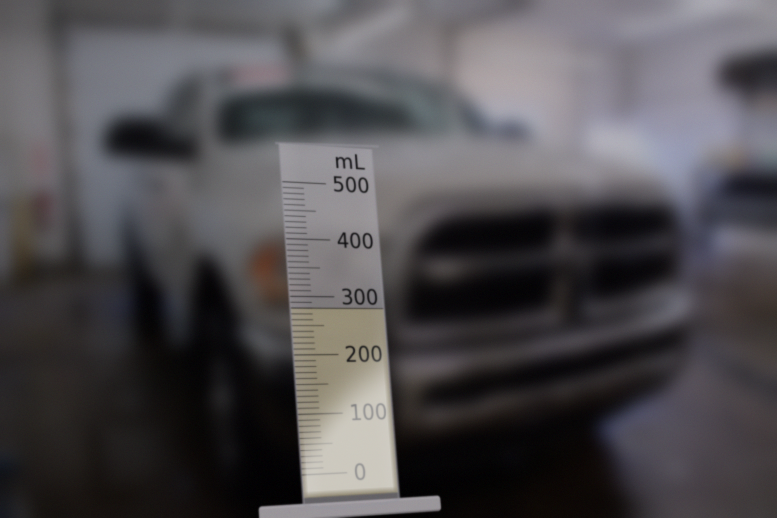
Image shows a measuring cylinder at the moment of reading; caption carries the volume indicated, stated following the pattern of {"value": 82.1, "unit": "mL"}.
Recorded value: {"value": 280, "unit": "mL"}
